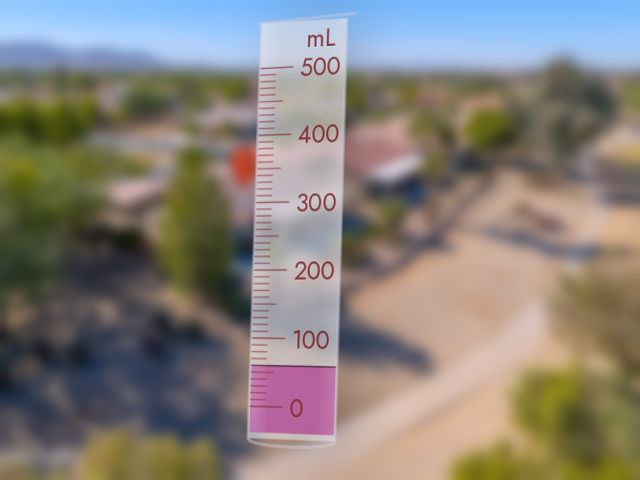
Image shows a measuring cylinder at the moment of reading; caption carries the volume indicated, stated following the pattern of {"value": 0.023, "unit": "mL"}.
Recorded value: {"value": 60, "unit": "mL"}
